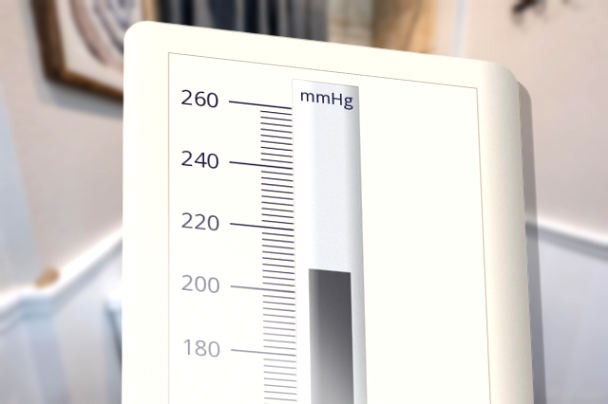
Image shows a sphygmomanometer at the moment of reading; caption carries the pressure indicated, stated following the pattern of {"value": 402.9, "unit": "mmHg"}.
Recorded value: {"value": 208, "unit": "mmHg"}
